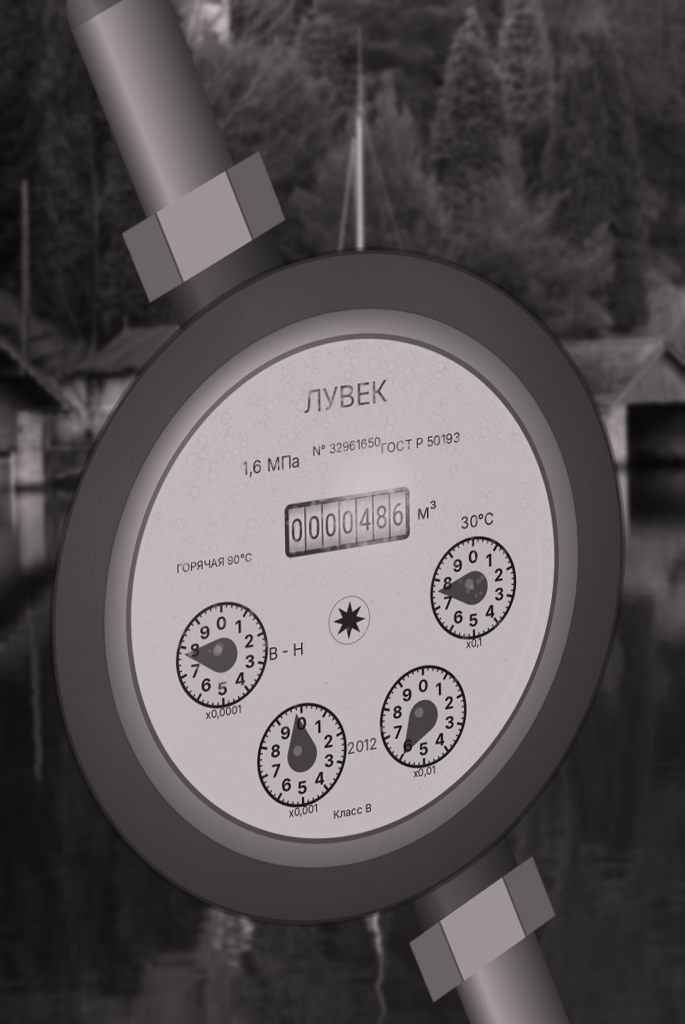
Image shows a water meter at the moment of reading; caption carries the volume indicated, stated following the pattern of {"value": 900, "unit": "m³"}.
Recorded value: {"value": 486.7597, "unit": "m³"}
